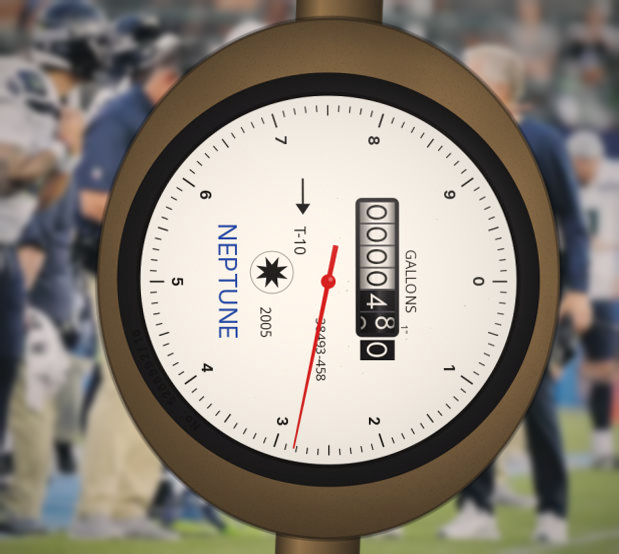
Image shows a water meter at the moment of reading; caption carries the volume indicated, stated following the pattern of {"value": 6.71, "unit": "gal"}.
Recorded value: {"value": 482.8, "unit": "gal"}
